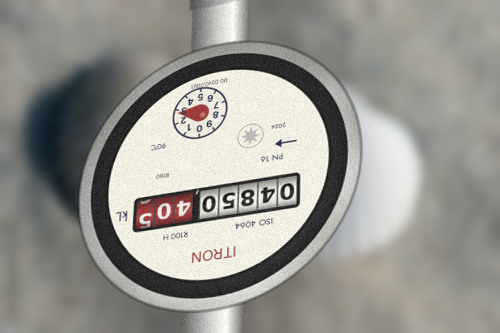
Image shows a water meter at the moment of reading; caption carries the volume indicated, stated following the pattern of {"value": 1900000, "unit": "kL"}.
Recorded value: {"value": 4850.4052, "unit": "kL"}
